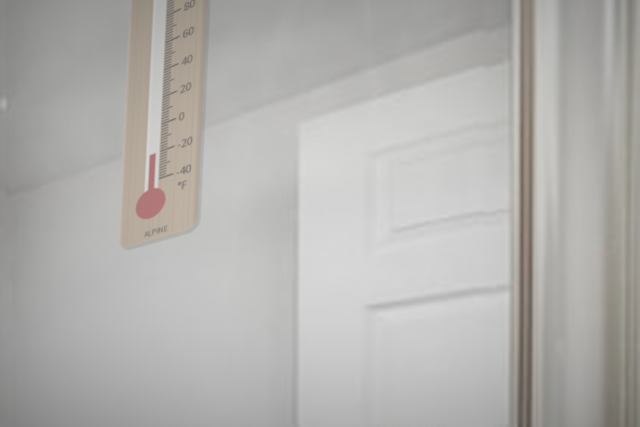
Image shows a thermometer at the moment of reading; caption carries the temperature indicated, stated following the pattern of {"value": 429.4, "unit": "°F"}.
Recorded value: {"value": -20, "unit": "°F"}
